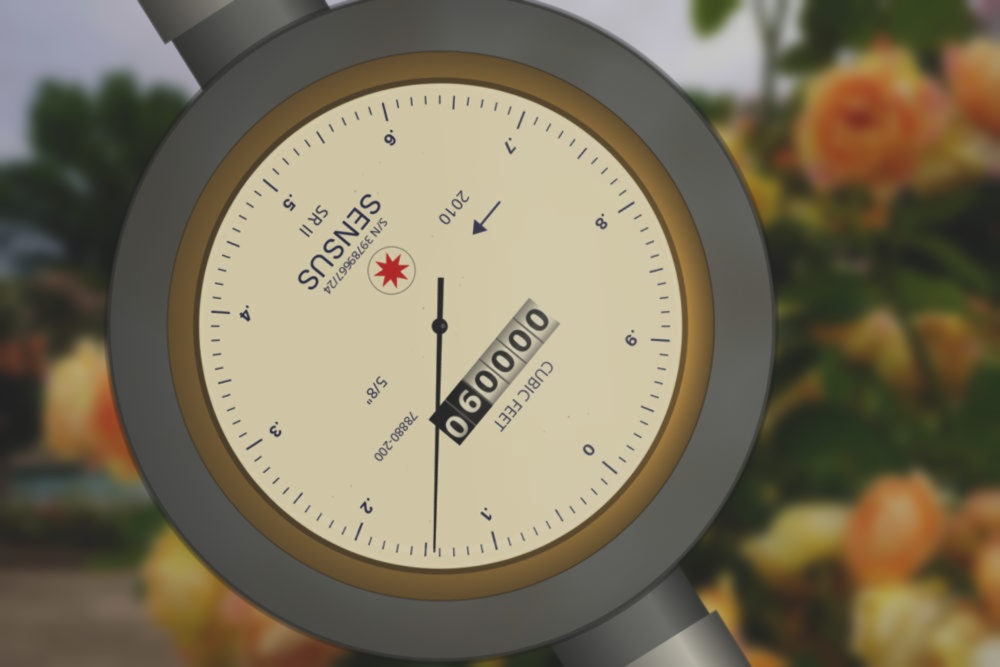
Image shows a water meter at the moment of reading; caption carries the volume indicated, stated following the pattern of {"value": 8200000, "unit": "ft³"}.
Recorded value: {"value": 90.14, "unit": "ft³"}
